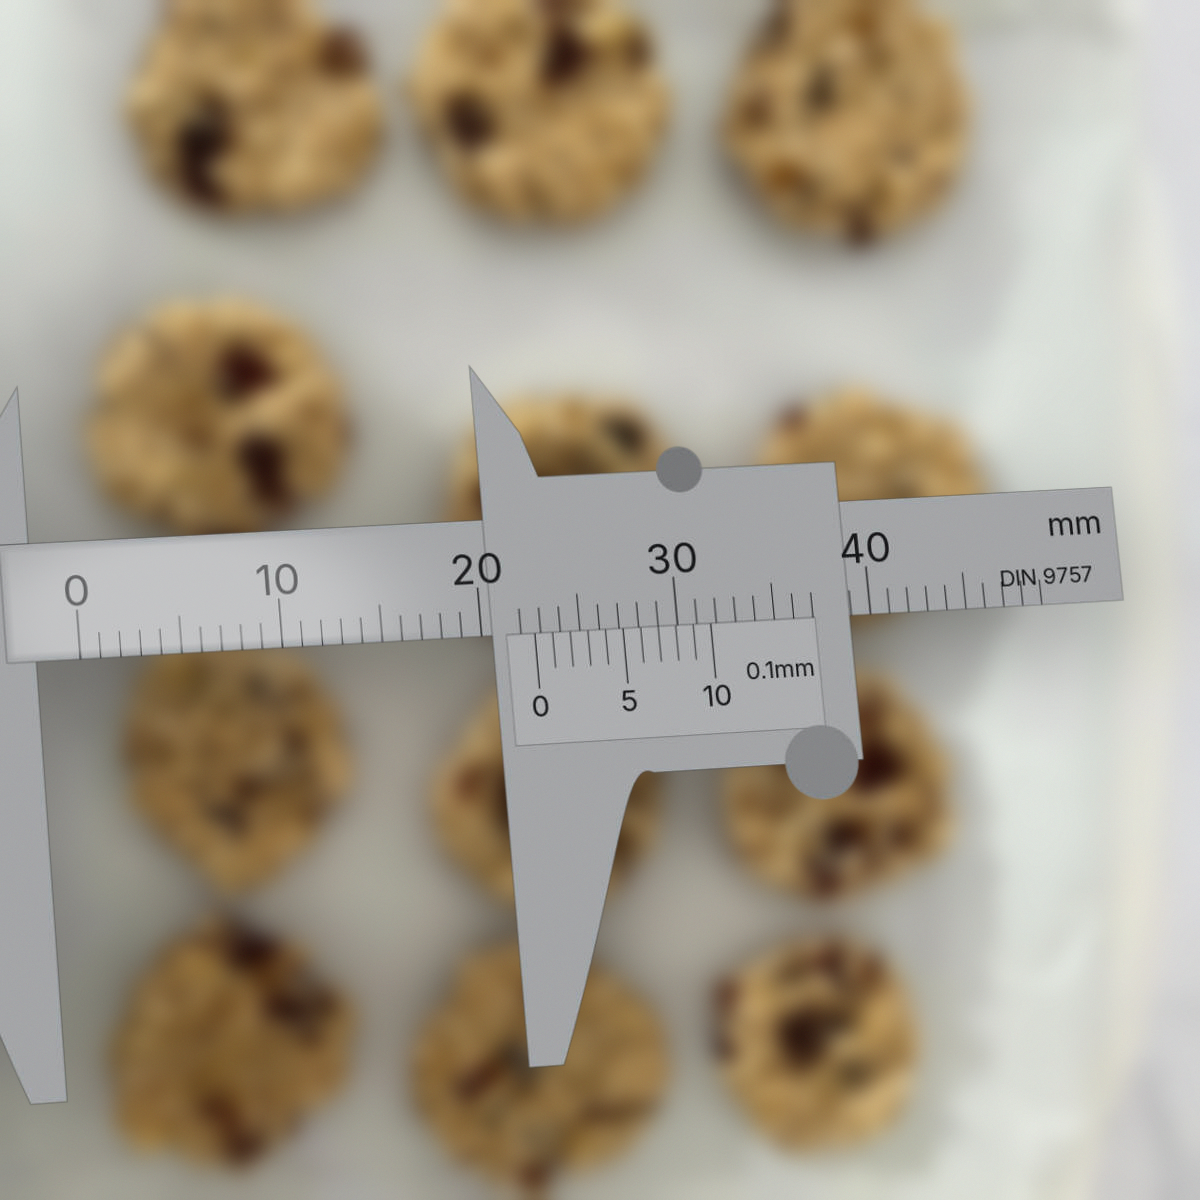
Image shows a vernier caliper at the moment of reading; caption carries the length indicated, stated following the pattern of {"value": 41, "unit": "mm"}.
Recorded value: {"value": 22.7, "unit": "mm"}
